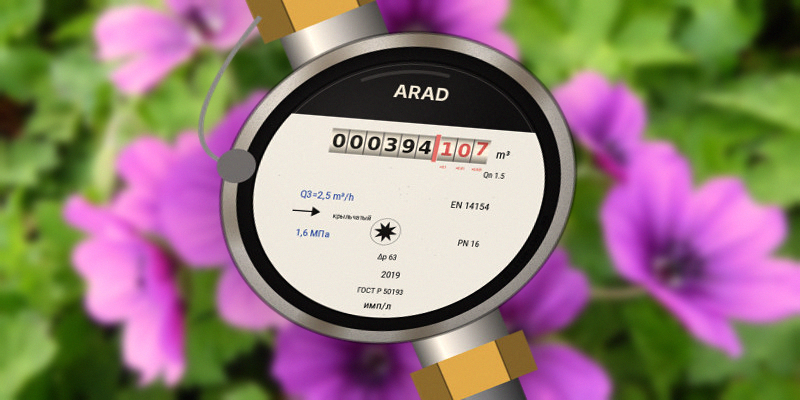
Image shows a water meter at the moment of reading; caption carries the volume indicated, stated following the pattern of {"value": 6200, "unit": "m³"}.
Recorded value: {"value": 394.107, "unit": "m³"}
